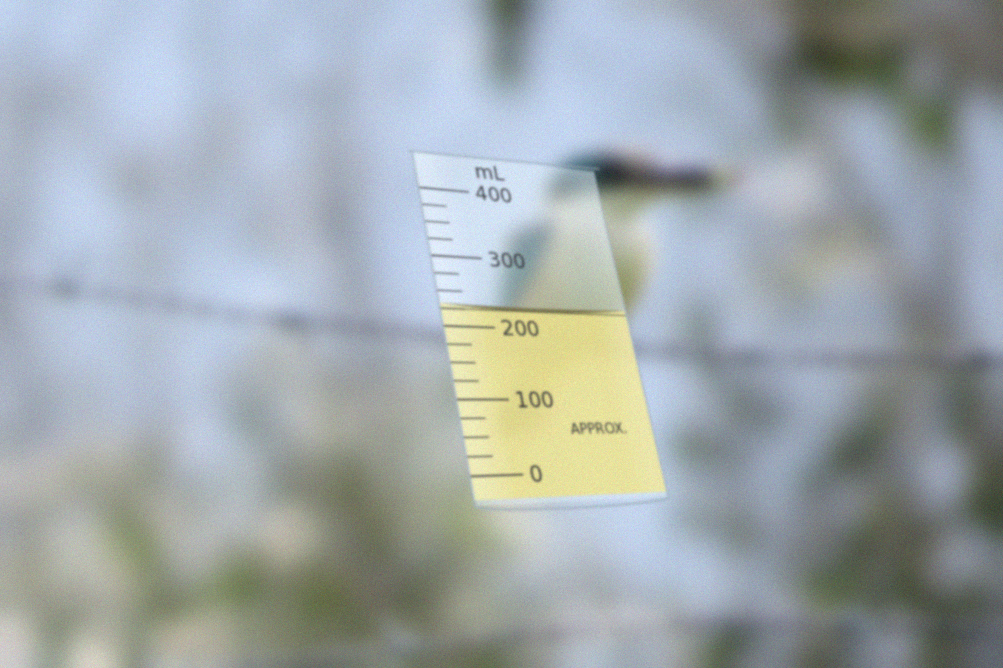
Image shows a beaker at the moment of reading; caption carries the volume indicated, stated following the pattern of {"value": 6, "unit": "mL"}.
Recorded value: {"value": 225, "unit": "mL"}
